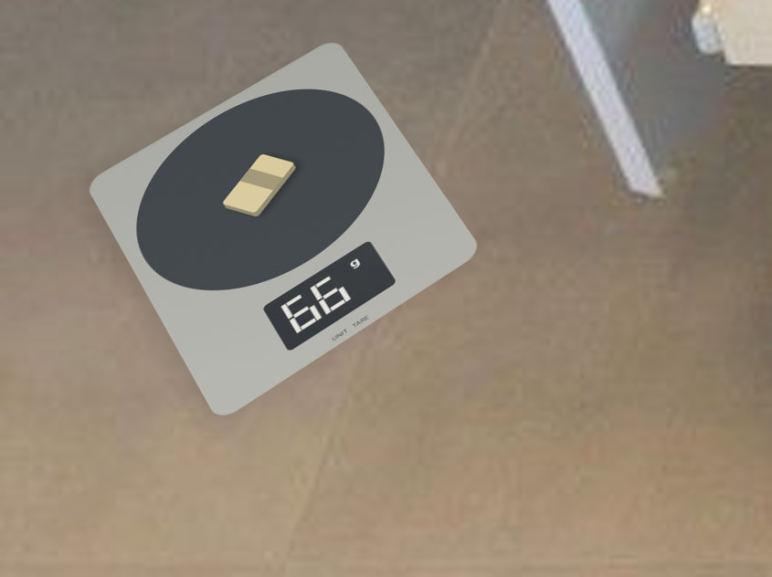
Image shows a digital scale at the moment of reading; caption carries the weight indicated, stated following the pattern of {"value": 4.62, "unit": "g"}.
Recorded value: {"value": 66, "unit": "g"}
